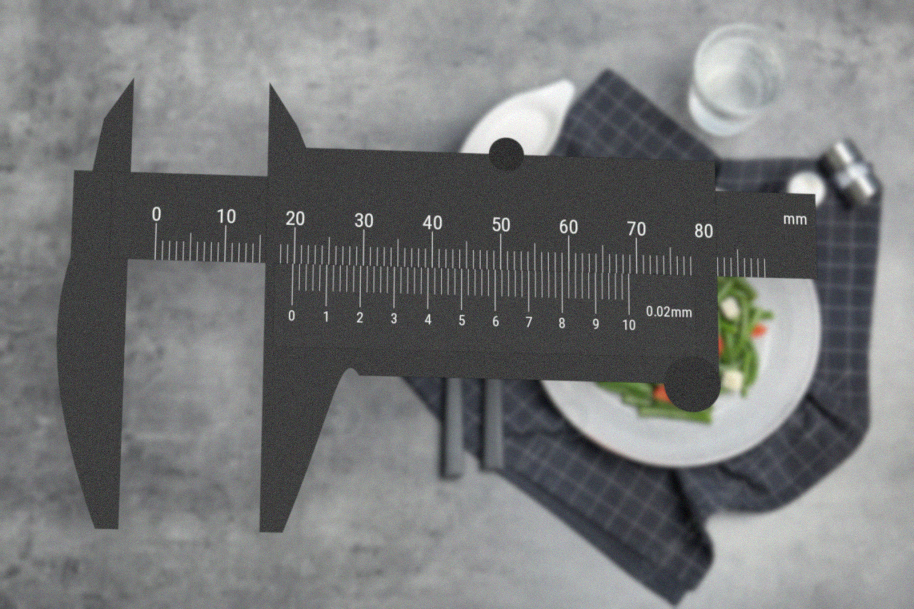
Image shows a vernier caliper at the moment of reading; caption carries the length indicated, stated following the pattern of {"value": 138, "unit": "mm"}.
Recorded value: {"value": 19.8, "unit": "mm"}
